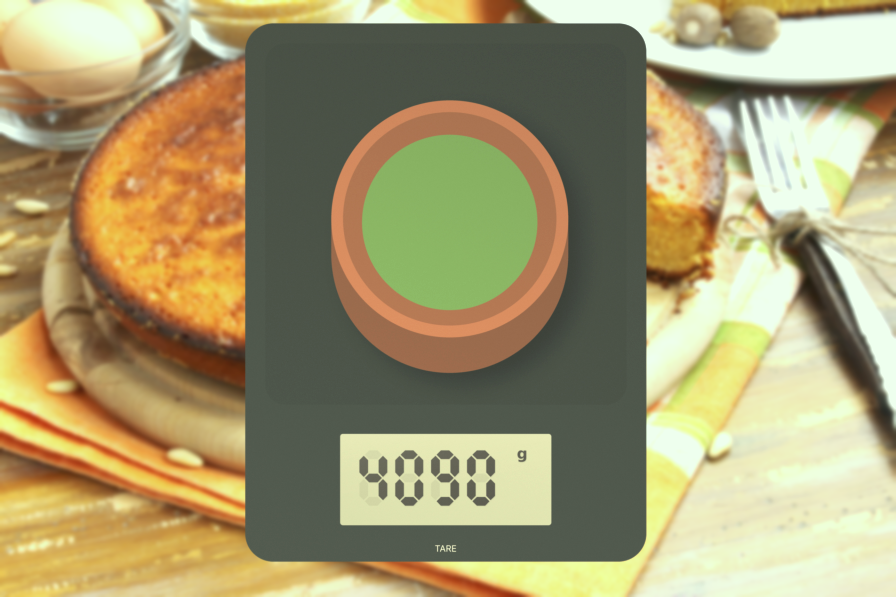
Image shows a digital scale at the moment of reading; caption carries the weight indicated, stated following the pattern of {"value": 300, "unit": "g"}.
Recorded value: {"value": 4090, "unit": "g"}
